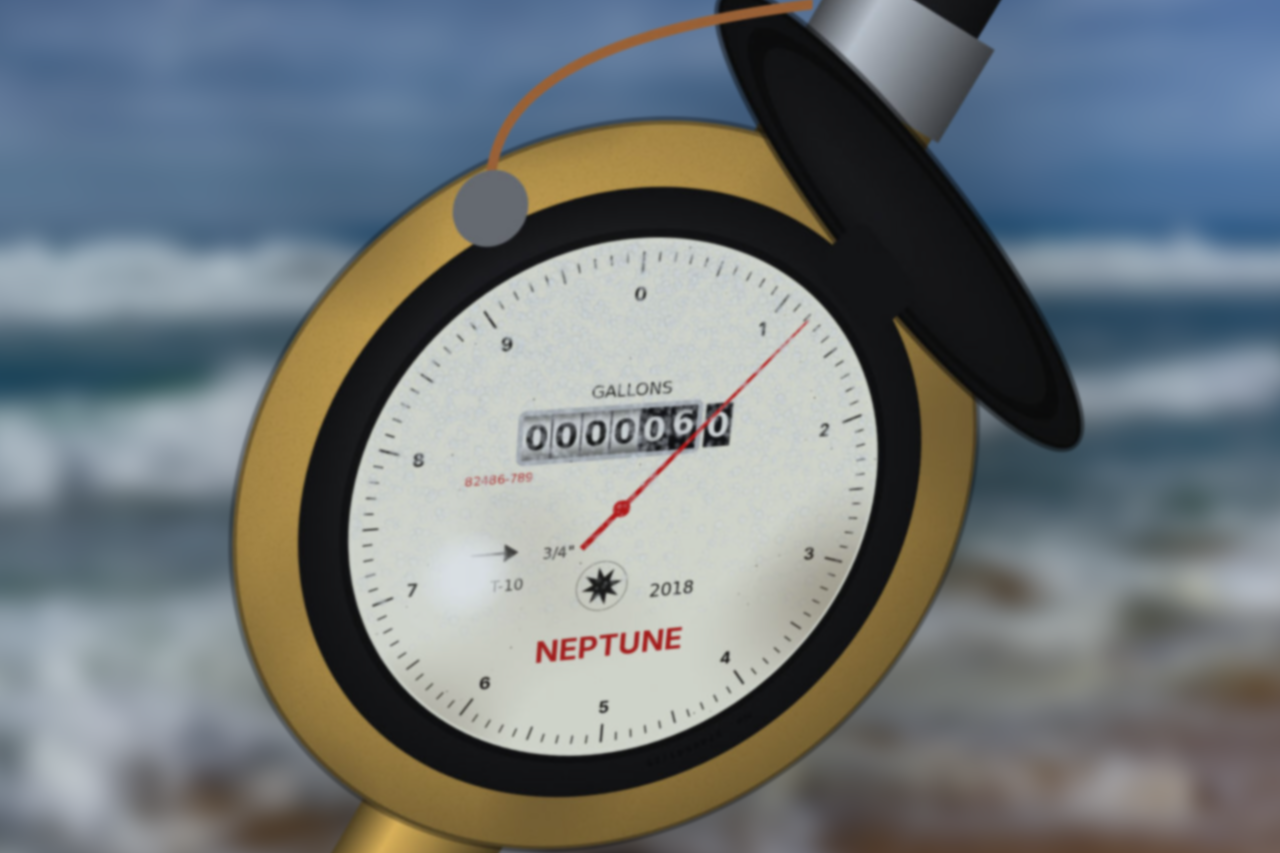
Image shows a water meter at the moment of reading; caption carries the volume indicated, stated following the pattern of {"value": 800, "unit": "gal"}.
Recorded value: {"value": 61.2, "unit": "gal"}
